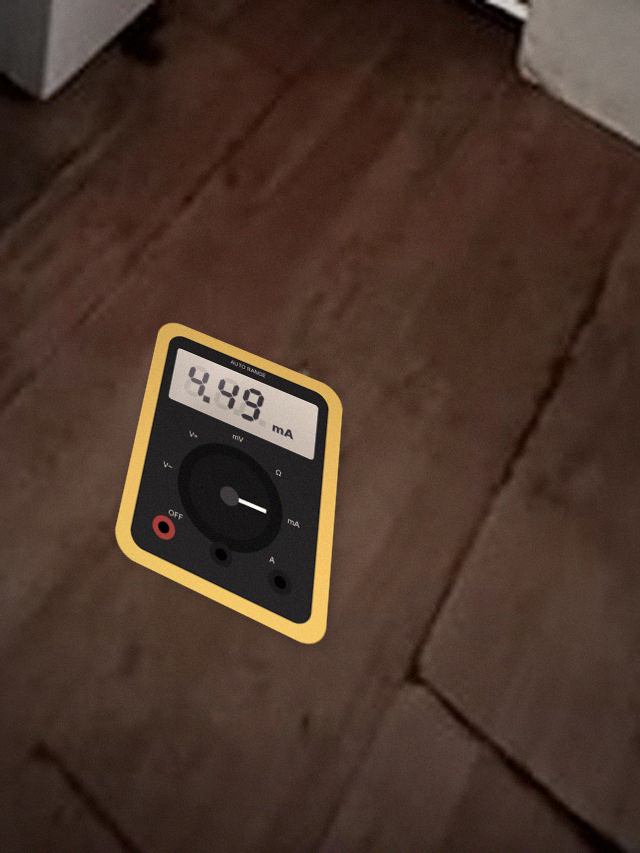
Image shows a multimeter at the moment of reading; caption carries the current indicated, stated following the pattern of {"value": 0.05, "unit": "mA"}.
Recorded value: {"value": 4.49, "unit": "mA"}
